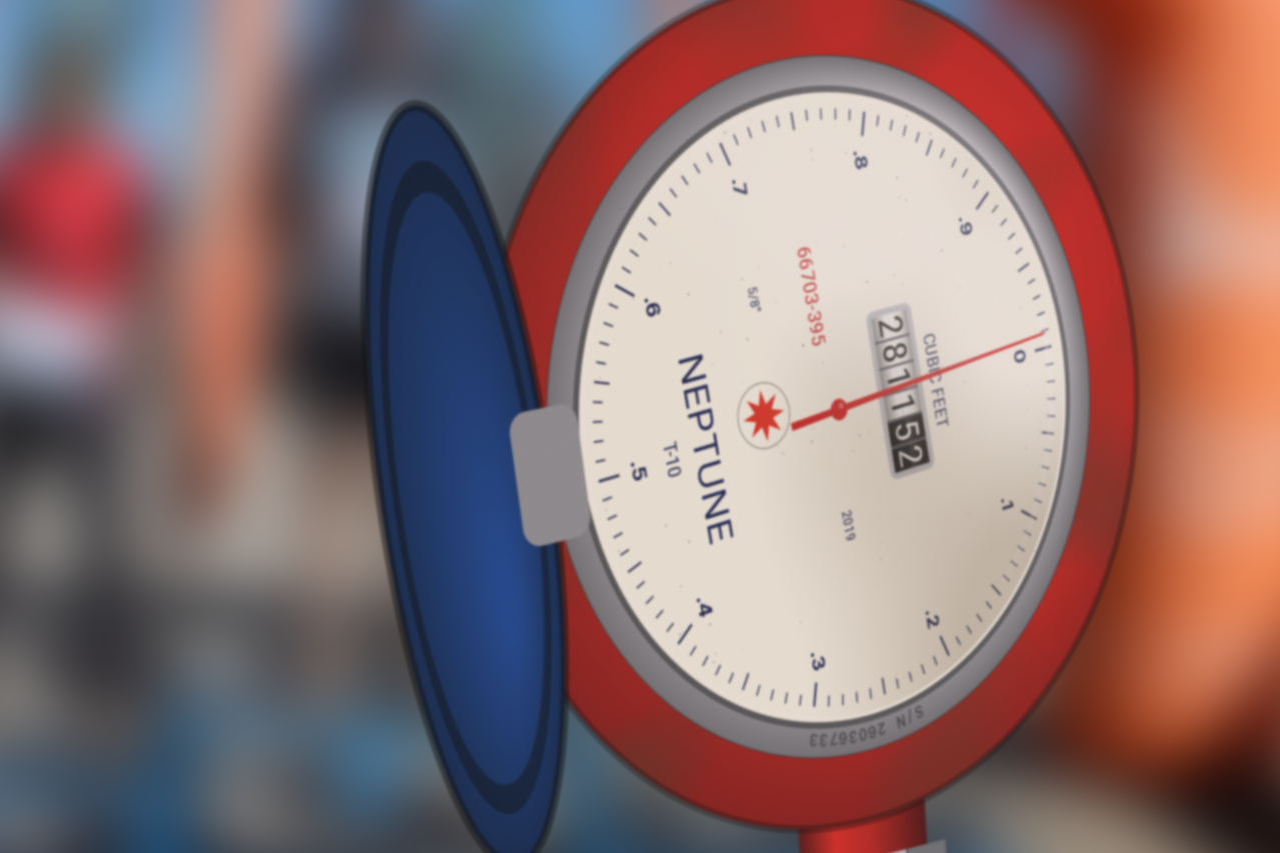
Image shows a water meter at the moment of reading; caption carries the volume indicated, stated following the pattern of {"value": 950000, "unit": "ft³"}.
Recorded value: {"value": 281151.99, "unit": "ft³"}
